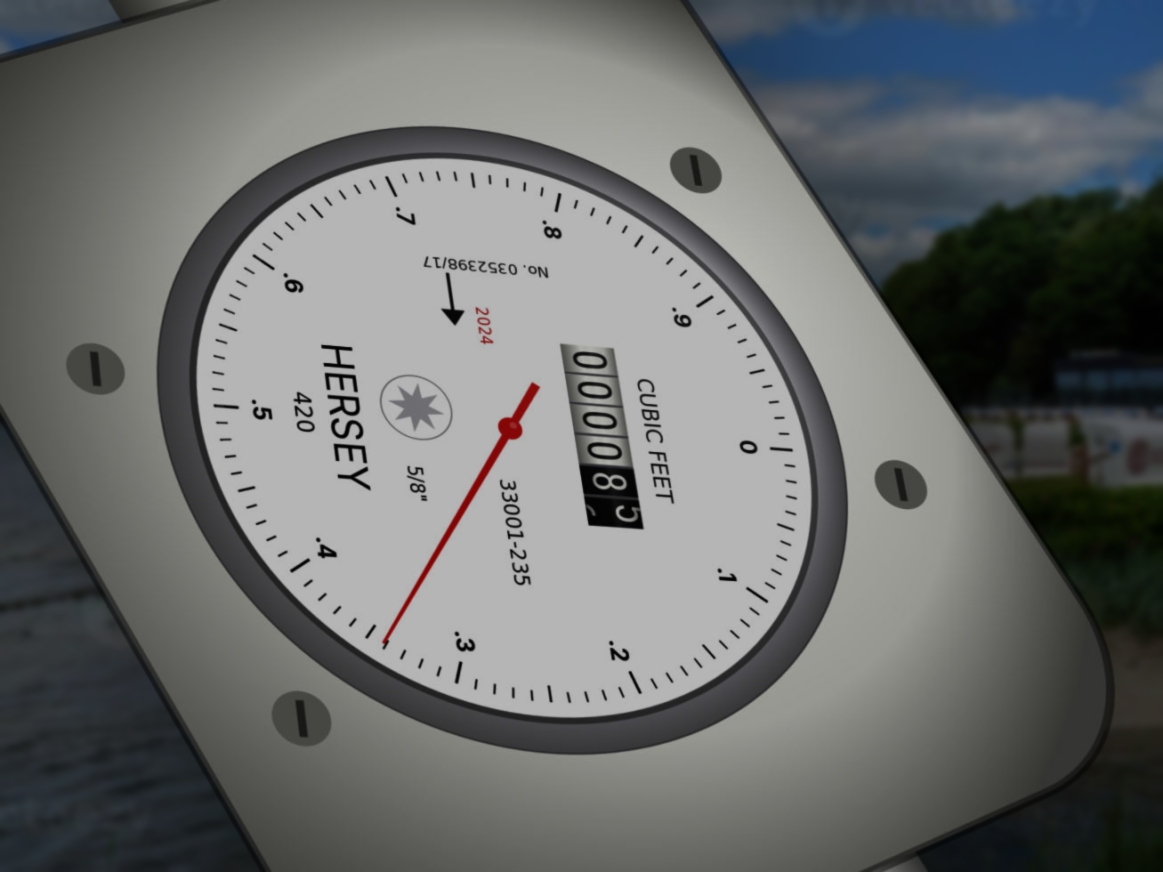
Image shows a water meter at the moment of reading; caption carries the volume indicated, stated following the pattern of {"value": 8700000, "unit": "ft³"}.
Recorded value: {"value": 85.34, "unit": "ft³"}
